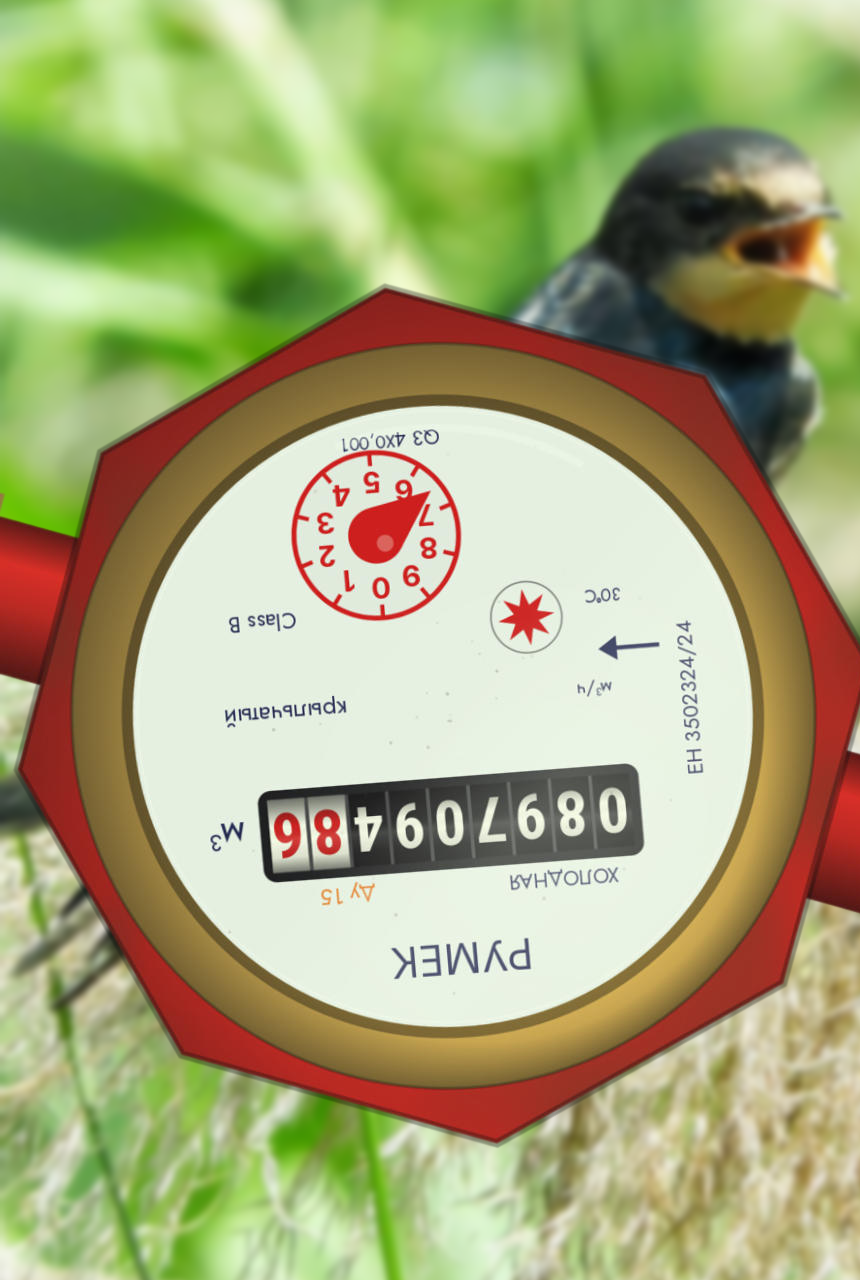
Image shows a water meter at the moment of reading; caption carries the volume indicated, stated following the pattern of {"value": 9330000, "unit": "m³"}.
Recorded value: {"value": 897094.866, "unit": "m³"}
